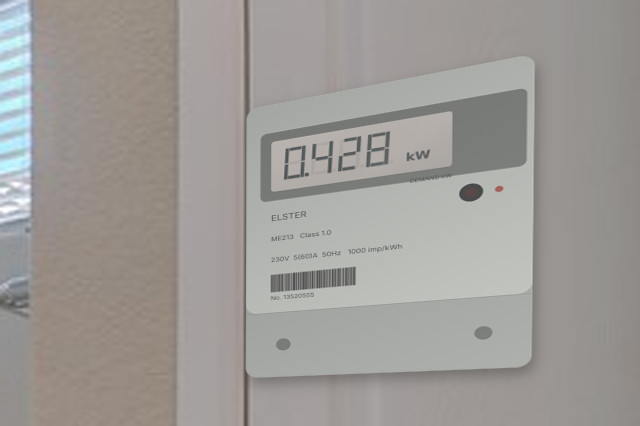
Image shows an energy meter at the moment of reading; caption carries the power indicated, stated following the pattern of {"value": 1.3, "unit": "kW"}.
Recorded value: {"value": 0.428, "unit": "kW"}
